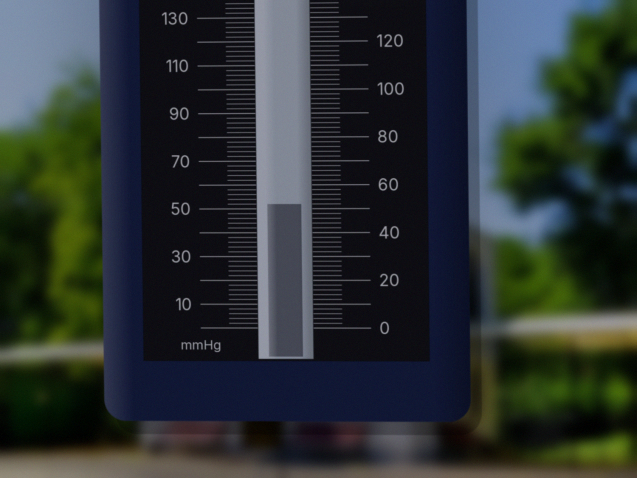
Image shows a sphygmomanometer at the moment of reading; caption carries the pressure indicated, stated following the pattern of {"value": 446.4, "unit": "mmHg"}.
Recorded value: {"value": 52, "unit": "mmHg"}
